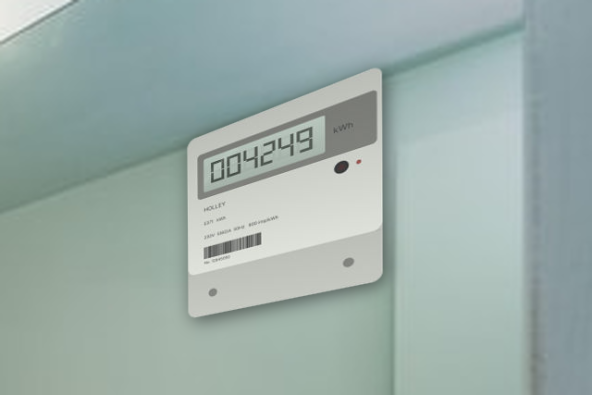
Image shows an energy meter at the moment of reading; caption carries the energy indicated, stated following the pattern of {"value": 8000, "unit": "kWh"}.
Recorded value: {"value": 4249, "unit": "kWh"}
